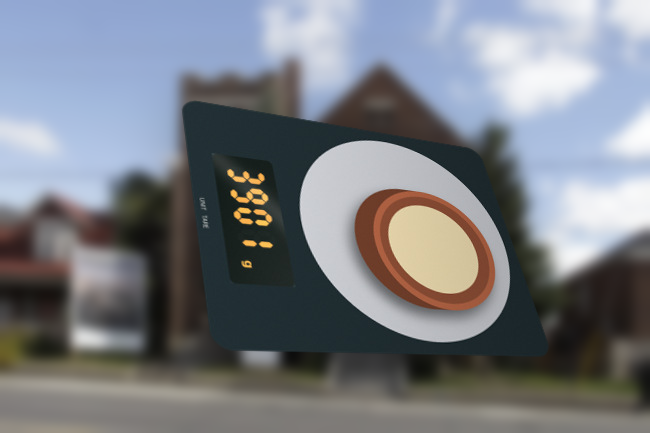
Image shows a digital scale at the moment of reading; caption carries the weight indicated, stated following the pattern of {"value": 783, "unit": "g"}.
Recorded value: {"value": 3901, "unit": "g"}
